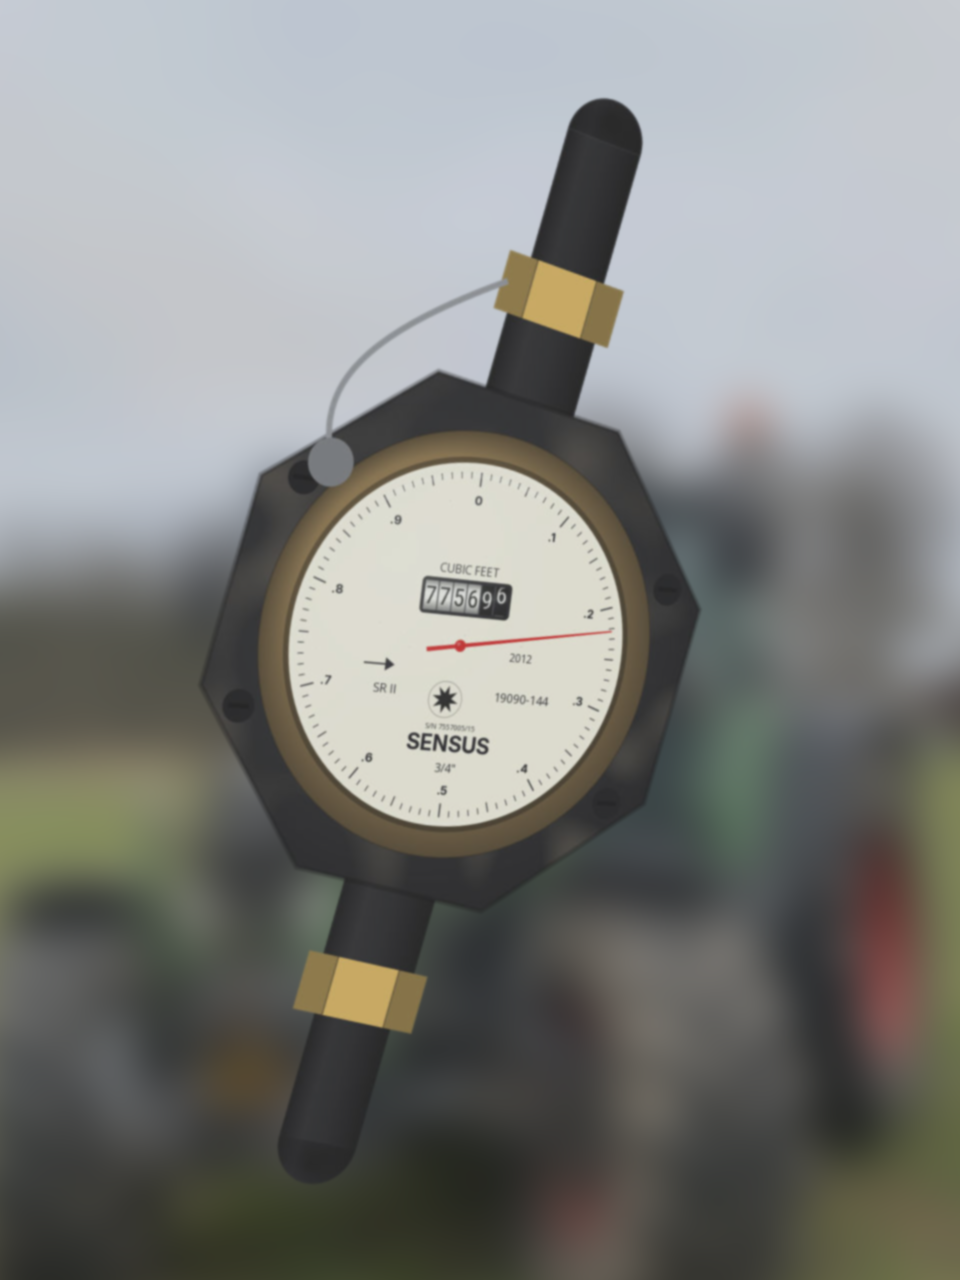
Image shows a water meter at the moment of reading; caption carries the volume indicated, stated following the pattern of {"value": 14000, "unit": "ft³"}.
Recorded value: {"value": 775696.22, "unit": "ft³"}
